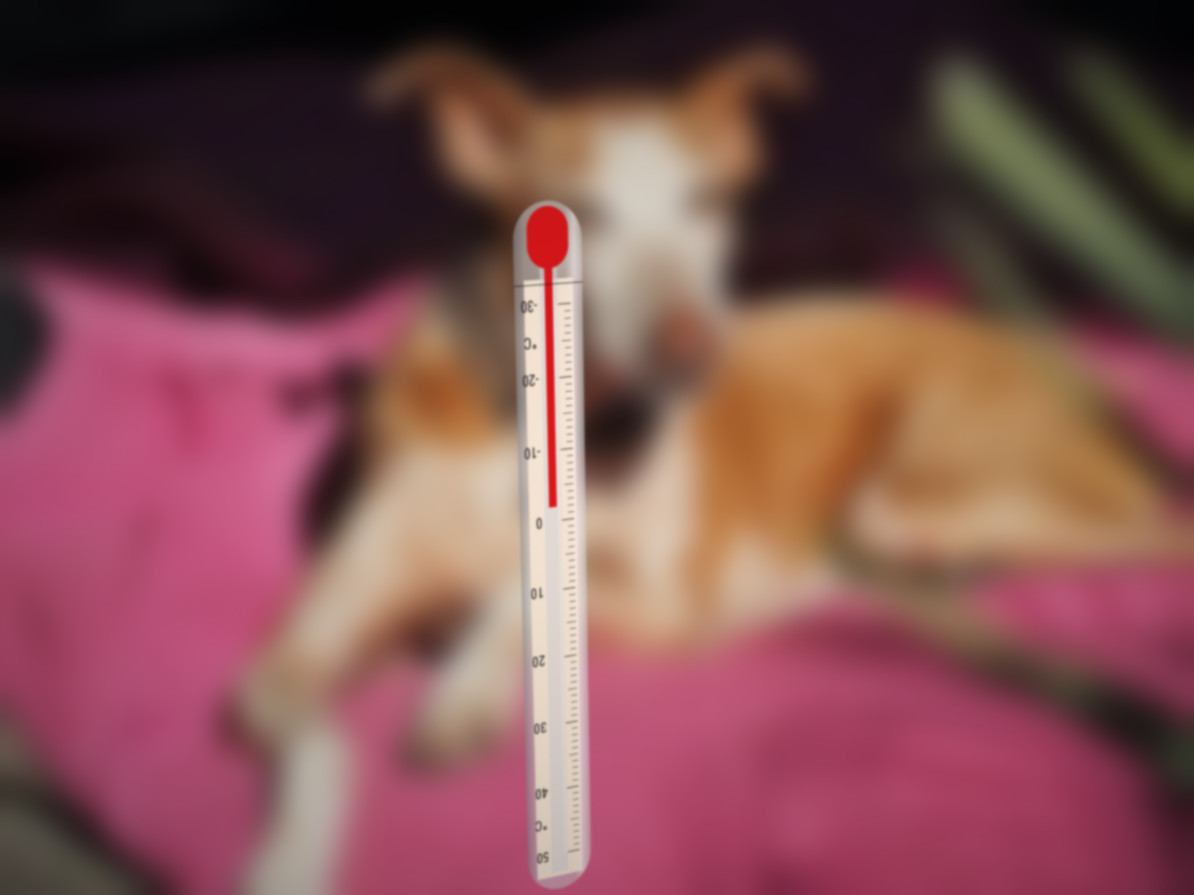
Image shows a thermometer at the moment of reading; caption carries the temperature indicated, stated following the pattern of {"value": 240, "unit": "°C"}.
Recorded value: {"value": -2, "unit": "°C"}
